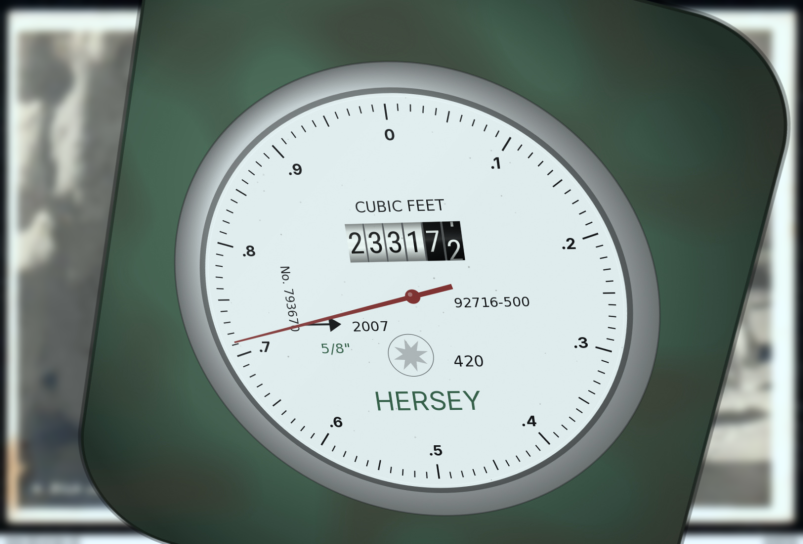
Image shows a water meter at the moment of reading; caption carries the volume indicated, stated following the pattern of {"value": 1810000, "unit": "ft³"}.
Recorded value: {"value": 233171.71, "unit": "ft³"}
